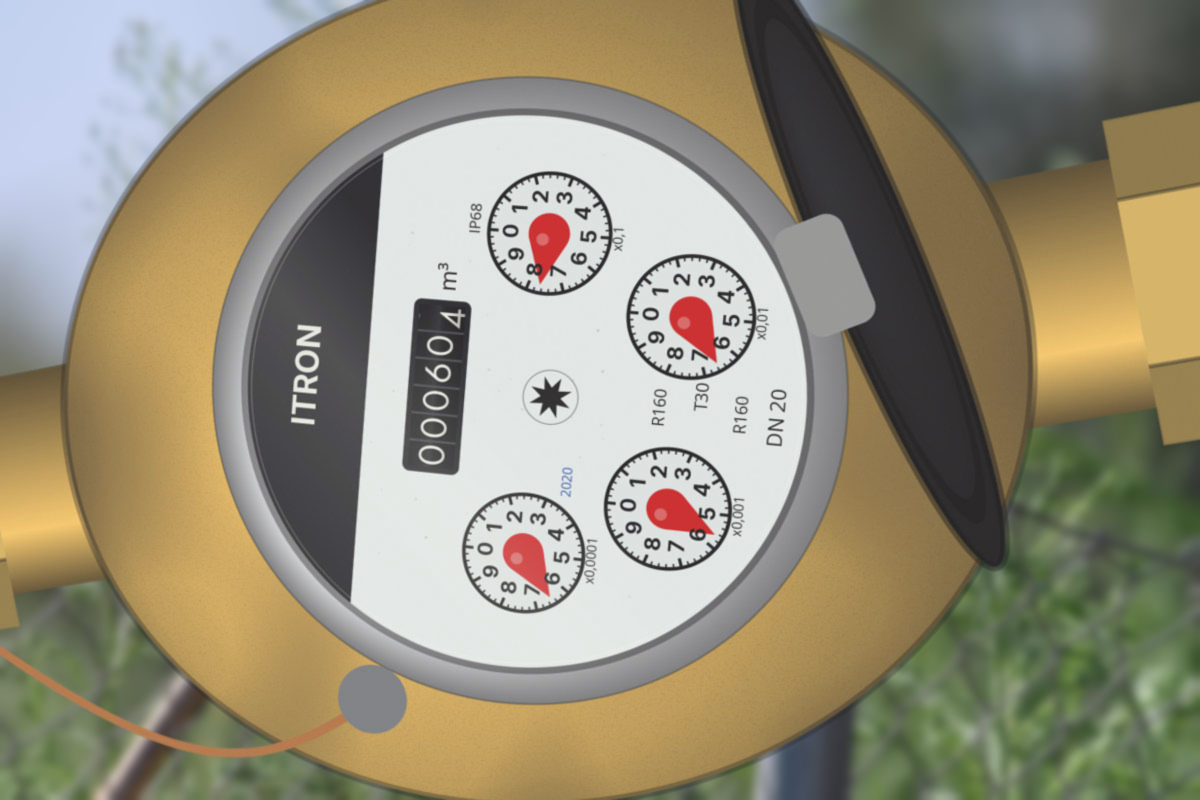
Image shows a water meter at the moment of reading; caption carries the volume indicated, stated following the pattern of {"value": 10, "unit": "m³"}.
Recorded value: {"value": 603.7656, "unit": "m³"}
